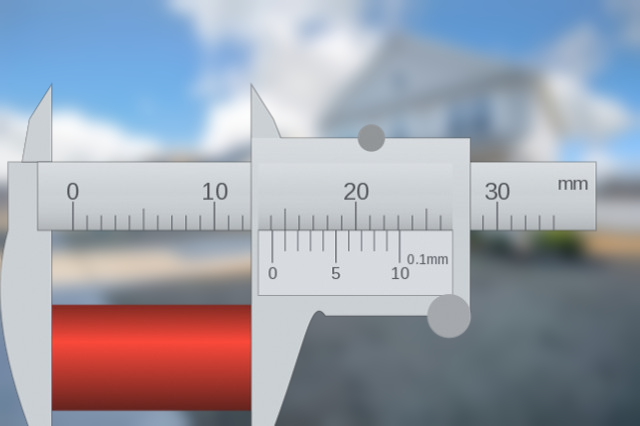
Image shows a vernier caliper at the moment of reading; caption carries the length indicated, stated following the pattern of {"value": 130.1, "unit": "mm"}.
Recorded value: {"value": 14.1, "unit": "mm"}
